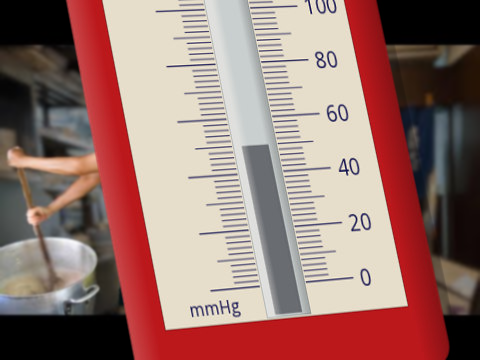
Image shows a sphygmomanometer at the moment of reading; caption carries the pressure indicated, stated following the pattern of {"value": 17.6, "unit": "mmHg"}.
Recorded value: {"value": 50, "unit": "mmHg"}
